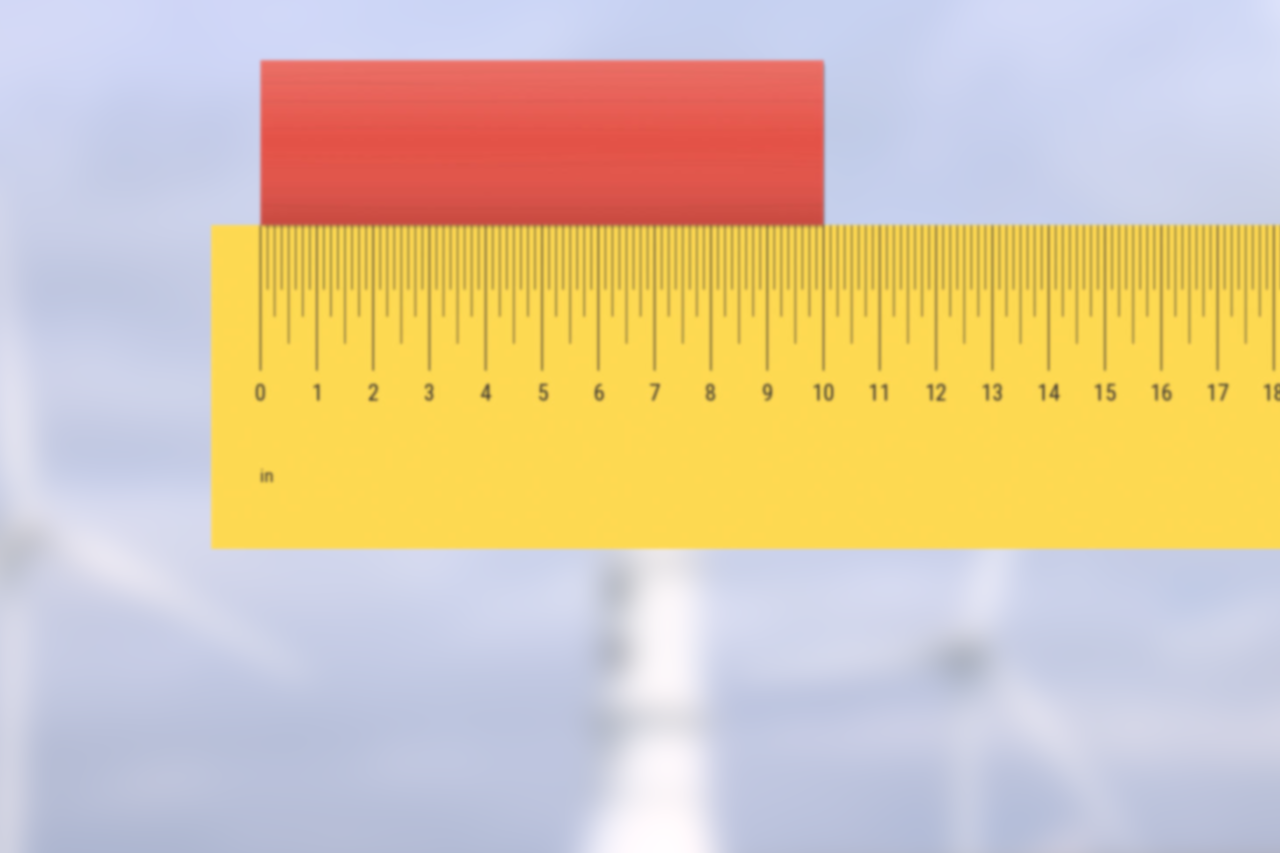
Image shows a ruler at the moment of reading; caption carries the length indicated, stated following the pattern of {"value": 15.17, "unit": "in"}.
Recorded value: {"value": 10, "unit": "in"}
